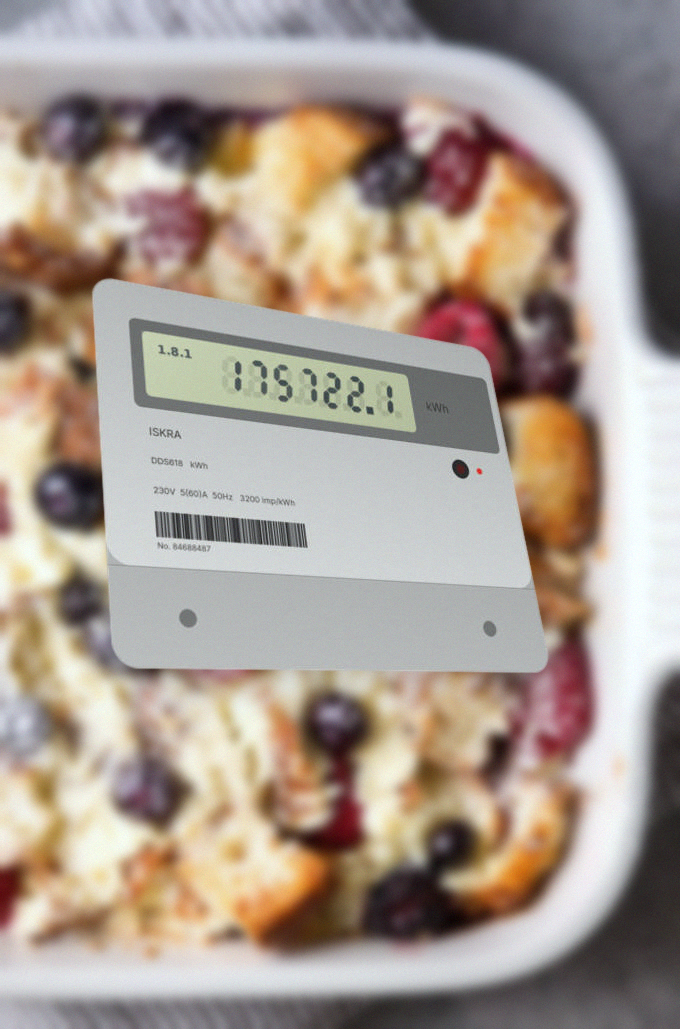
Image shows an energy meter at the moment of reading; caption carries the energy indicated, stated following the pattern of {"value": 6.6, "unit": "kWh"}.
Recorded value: {"value": 175722.1, "unit": "kWh"}
